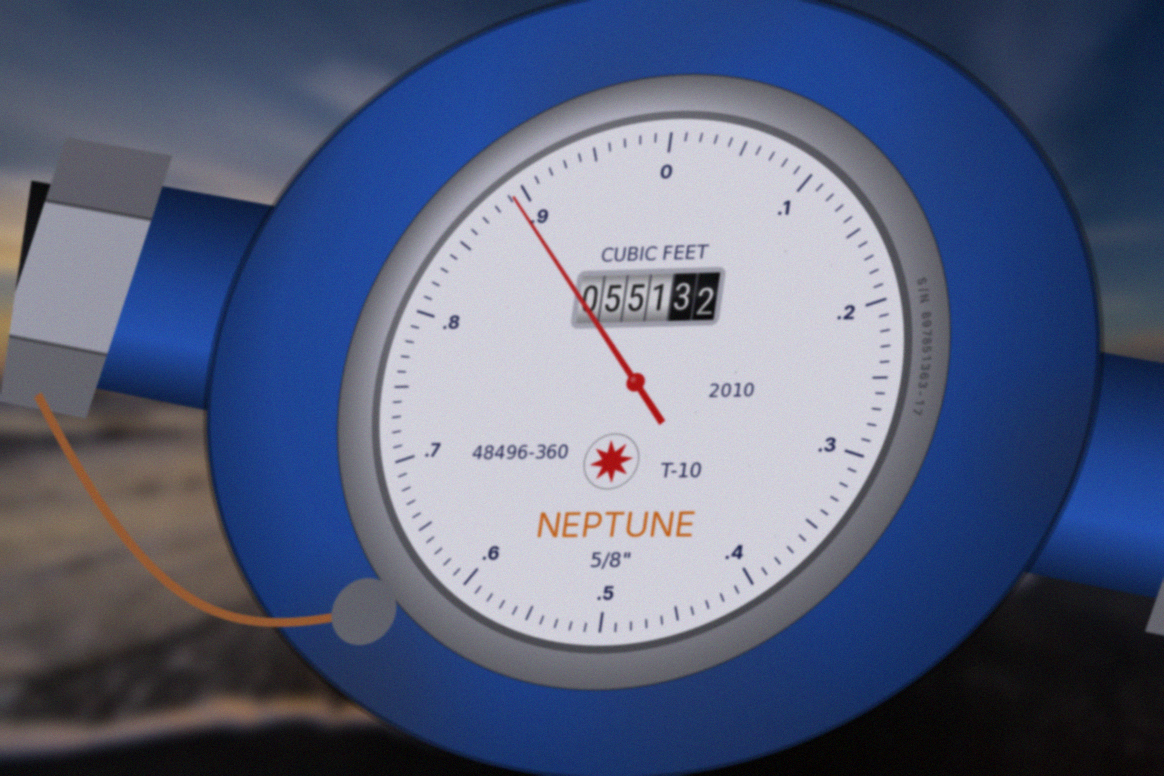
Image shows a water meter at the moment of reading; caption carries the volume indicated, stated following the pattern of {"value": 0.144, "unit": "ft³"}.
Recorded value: {"value": 55131.89, "unit": "ft³"}
